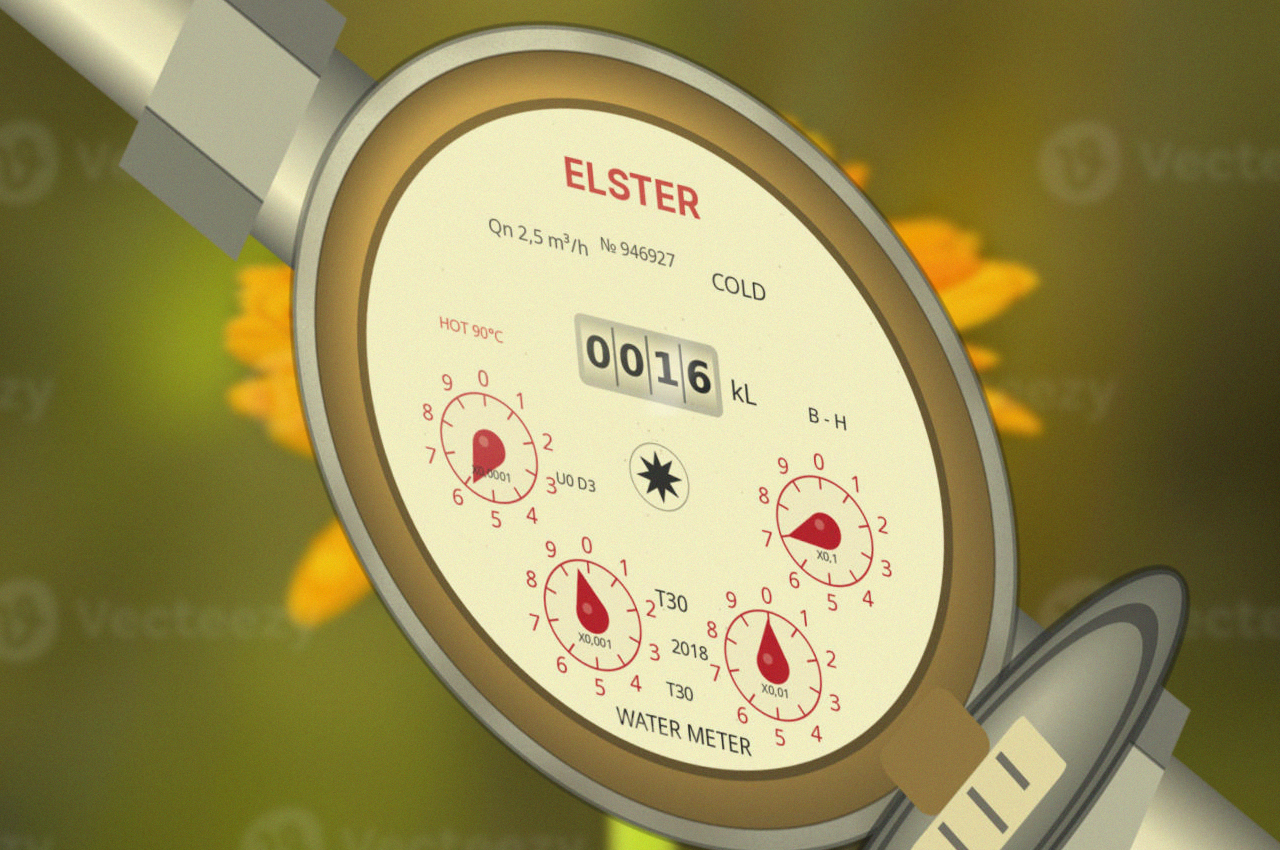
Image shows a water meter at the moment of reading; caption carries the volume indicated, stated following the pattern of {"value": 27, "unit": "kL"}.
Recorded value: {"value": 16.6995, "unit": "kL"}
